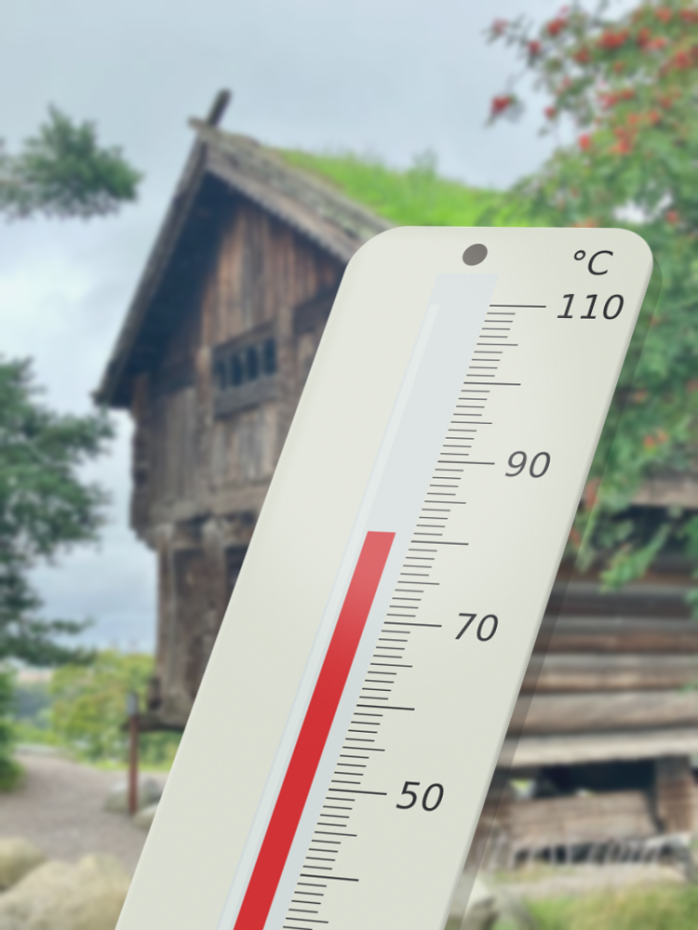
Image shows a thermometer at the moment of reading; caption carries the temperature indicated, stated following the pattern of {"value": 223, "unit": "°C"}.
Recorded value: {"value": 81, "unit": "°C"}
